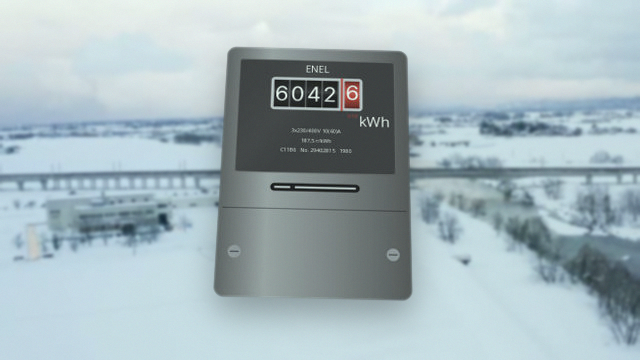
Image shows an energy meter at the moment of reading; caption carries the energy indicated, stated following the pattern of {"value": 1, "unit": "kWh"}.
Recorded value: {"value": 6042.6, "unit": "kWh"}
